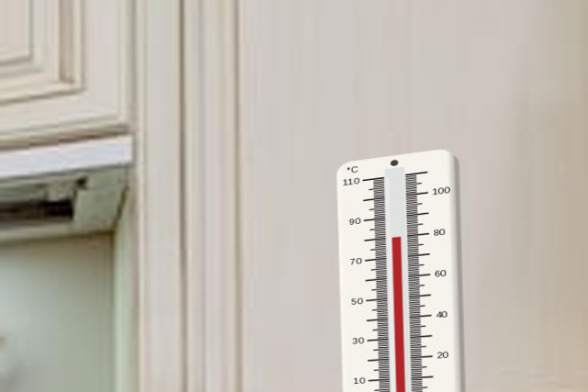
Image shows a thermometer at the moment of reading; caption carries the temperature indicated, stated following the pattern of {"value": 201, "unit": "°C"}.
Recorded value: {"value": 80, "unit": "°C"}
